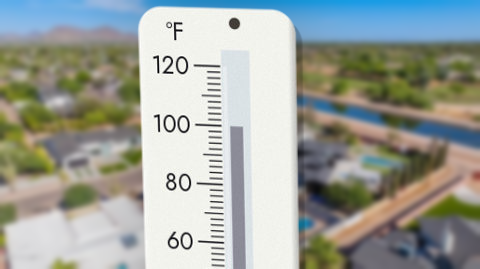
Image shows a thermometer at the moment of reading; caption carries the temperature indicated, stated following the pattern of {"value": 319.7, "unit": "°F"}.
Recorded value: {"value": 100, "unit": "°F"}
